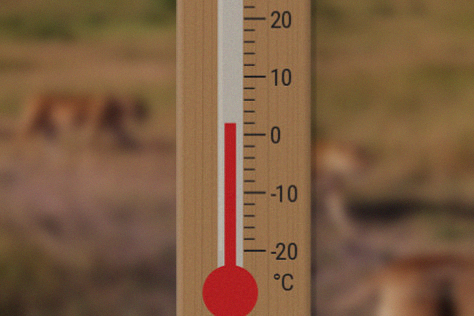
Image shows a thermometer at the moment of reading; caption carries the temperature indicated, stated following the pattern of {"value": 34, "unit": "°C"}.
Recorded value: {"value": 2, "unit": "°C"}
